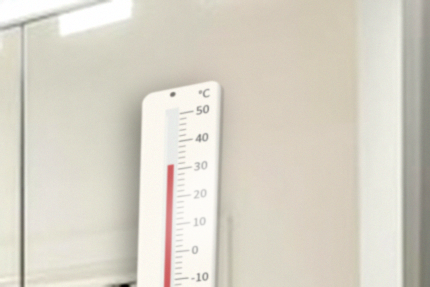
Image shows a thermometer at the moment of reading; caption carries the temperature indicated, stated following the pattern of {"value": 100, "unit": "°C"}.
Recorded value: {"value": 32, "unit": "°C"}
